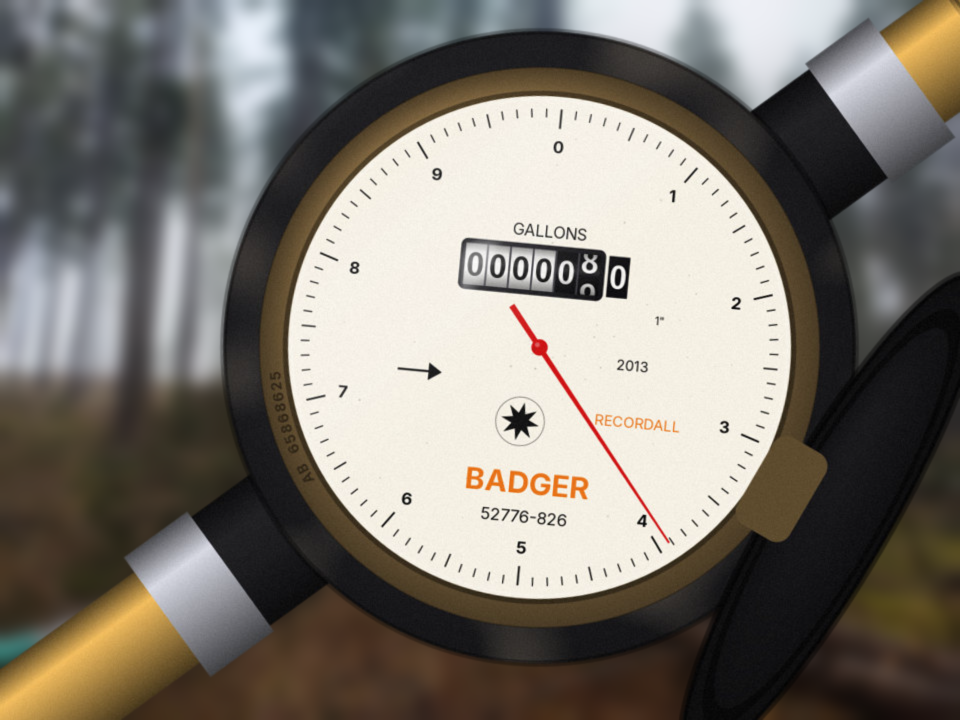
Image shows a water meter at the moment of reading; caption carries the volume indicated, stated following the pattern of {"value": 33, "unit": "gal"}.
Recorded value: {"value": 83.9, "unit": "gal"}
